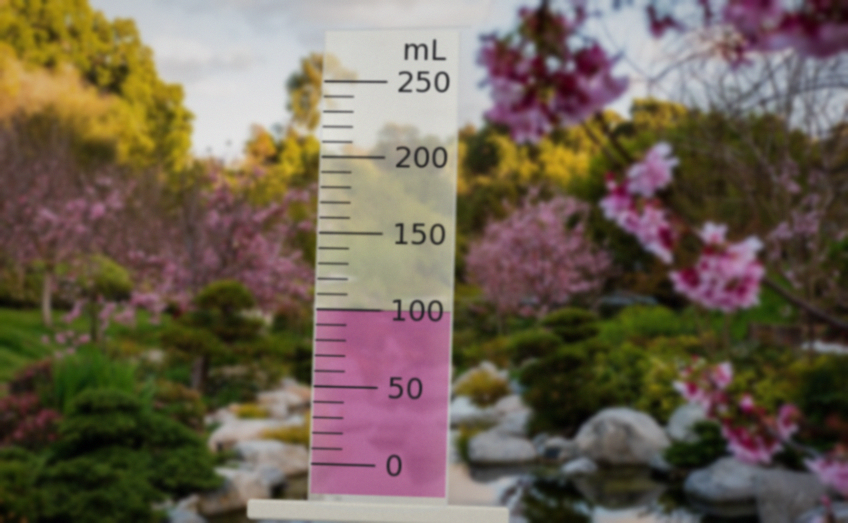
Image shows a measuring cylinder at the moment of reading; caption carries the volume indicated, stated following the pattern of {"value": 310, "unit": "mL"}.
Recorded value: {"value": 100, "unit": "mL"}
